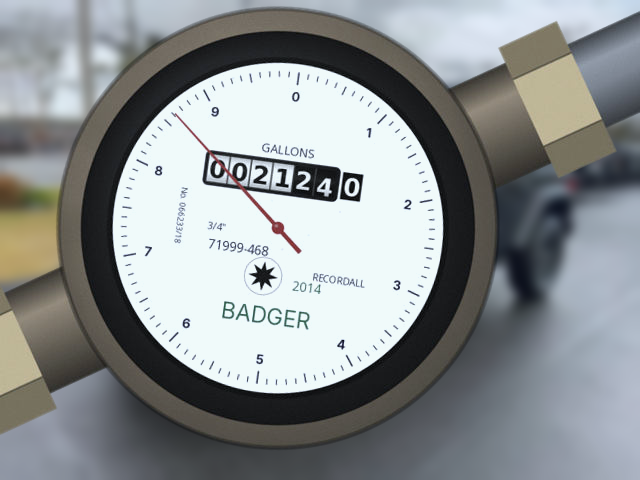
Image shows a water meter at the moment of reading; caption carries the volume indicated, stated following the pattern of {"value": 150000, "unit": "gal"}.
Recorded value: {"value": 21238.6, "unit": "gal"}
